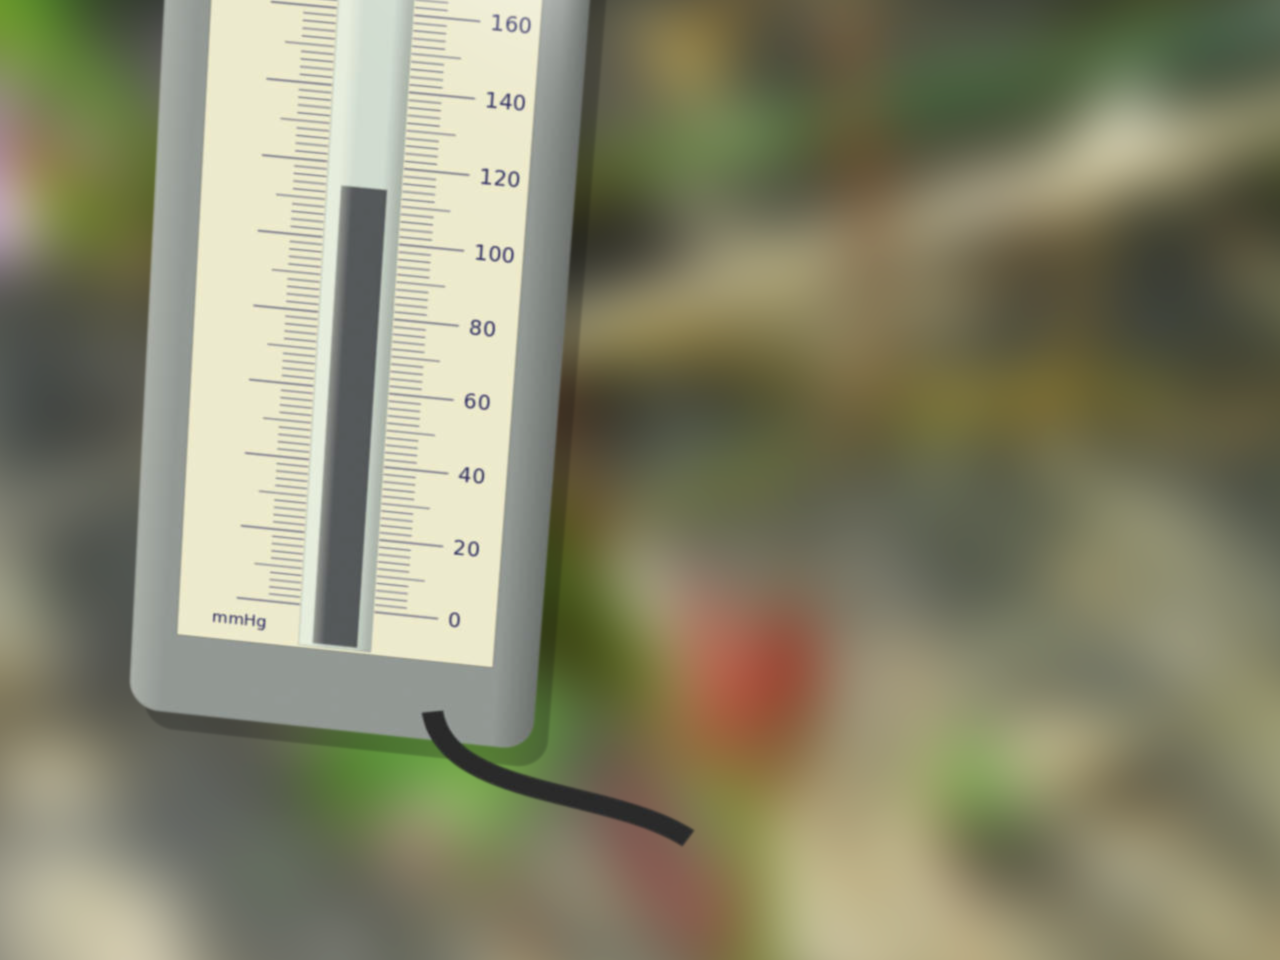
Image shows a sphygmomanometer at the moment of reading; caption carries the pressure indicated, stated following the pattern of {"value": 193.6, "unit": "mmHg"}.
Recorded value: {"value": 114, "unit": "mmHg"}
